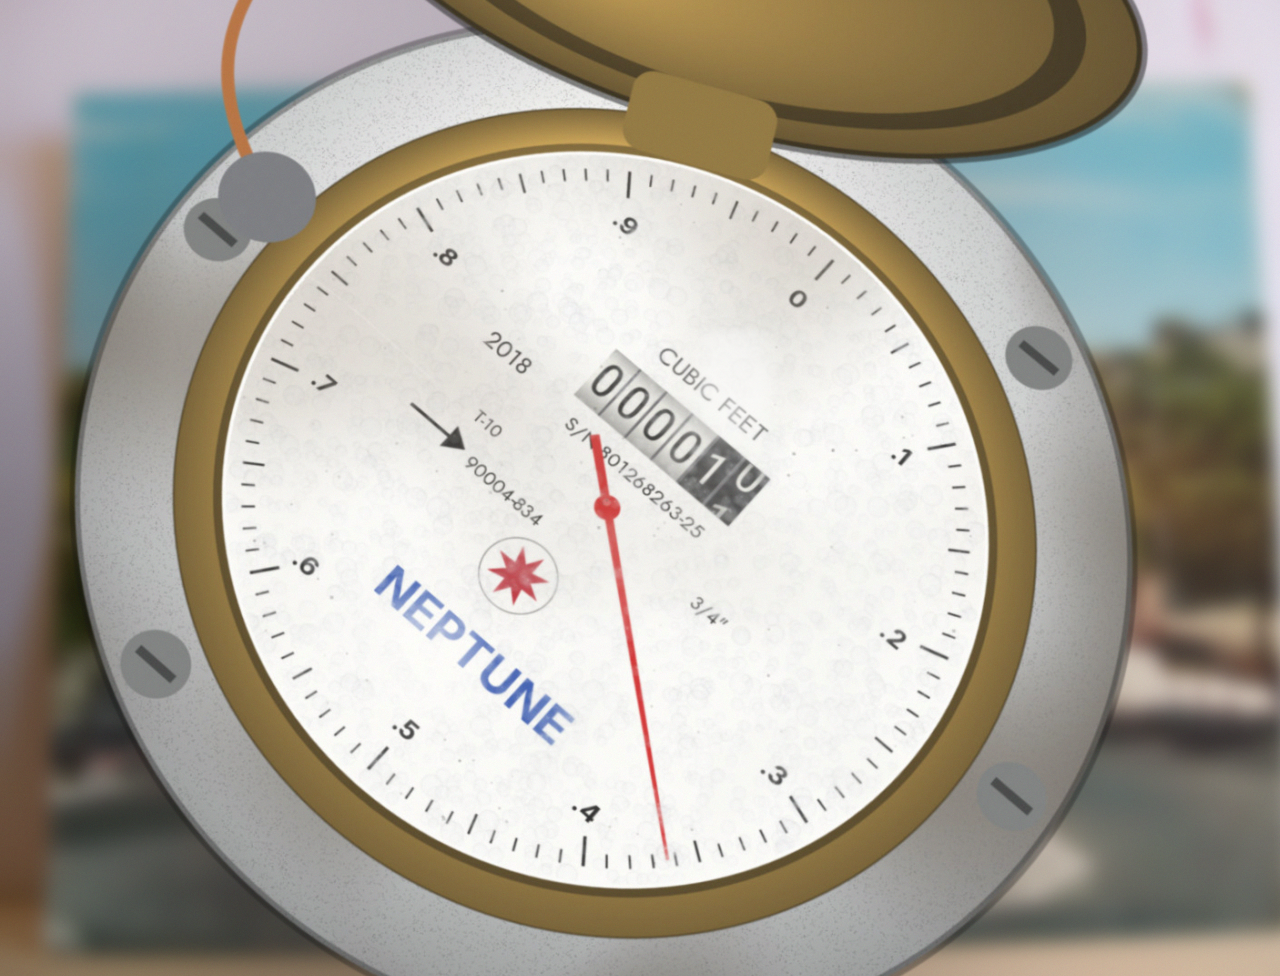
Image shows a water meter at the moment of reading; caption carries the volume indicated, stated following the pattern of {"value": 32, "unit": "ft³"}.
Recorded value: {"value": 10.36, "unit": "ft³"}
